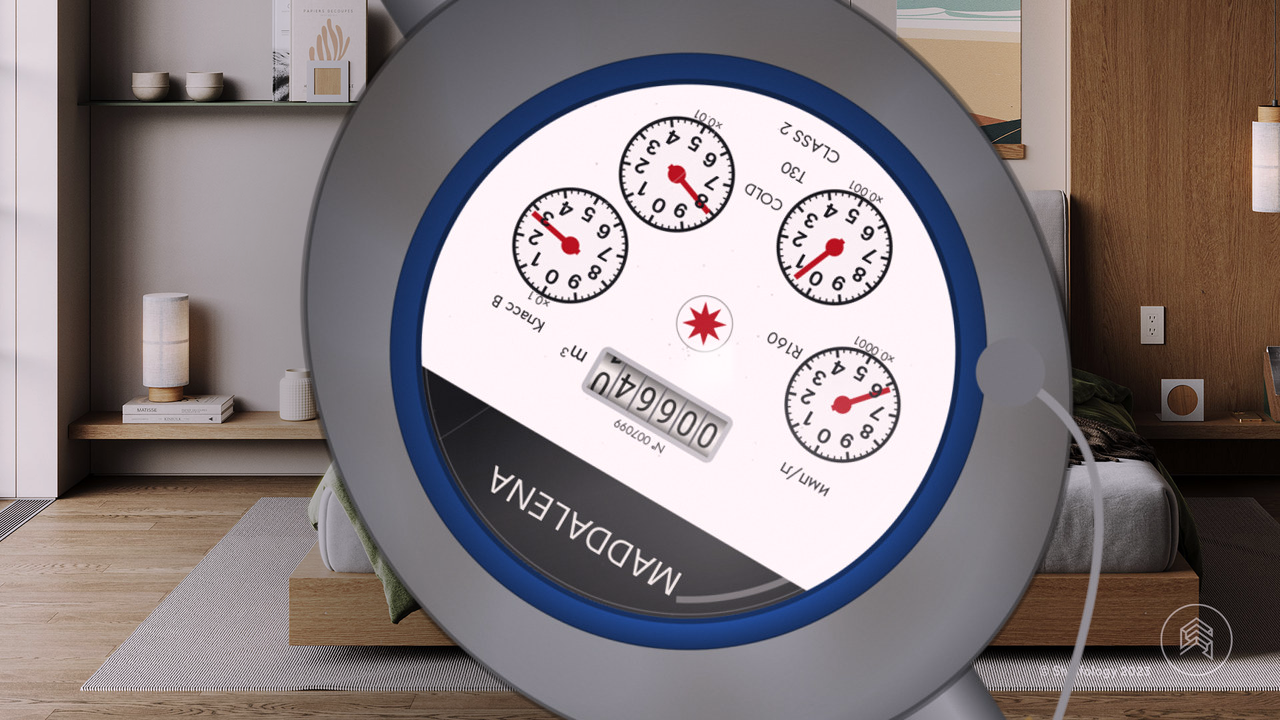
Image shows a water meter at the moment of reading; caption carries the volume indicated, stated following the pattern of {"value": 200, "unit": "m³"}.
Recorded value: {"value": 6640.2806, "unit": "m³"}
